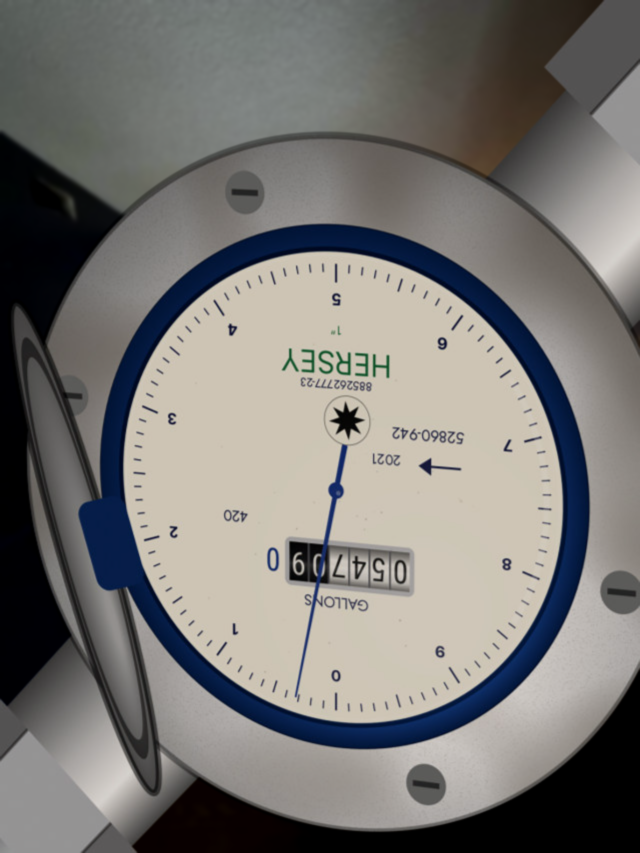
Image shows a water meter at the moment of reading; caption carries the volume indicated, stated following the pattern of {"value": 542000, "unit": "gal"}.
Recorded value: {"value": 547090.3, "unit": "gal"}
